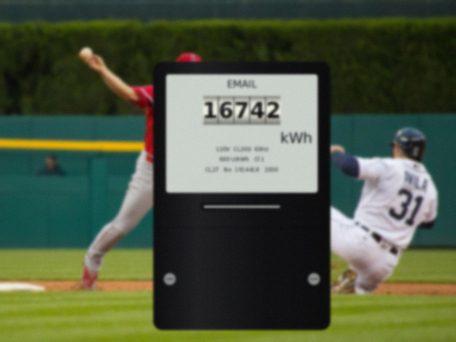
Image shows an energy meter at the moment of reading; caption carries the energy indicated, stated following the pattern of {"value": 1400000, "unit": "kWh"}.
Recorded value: {"value": 16742, "unit": "kWh"}
